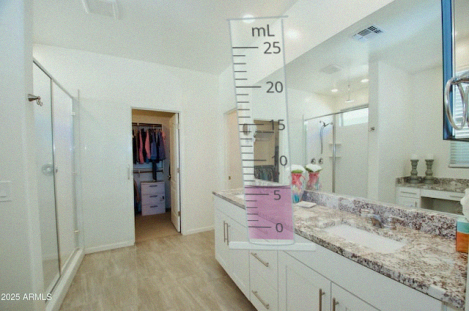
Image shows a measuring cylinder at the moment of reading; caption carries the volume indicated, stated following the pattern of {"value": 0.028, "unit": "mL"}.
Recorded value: {"value": 6, "unit": "mL"}
